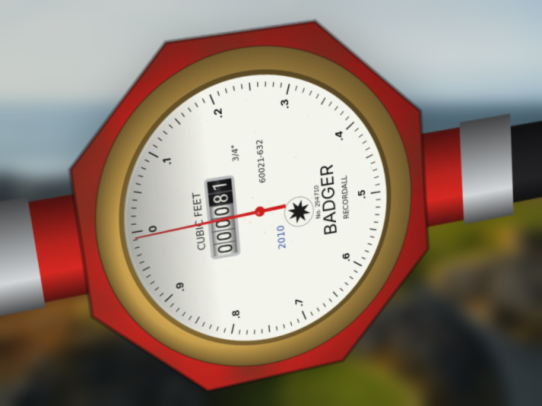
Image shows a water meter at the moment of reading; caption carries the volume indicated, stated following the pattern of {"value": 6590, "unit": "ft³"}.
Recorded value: {"value": 80.99, "unit": "ft³"}
